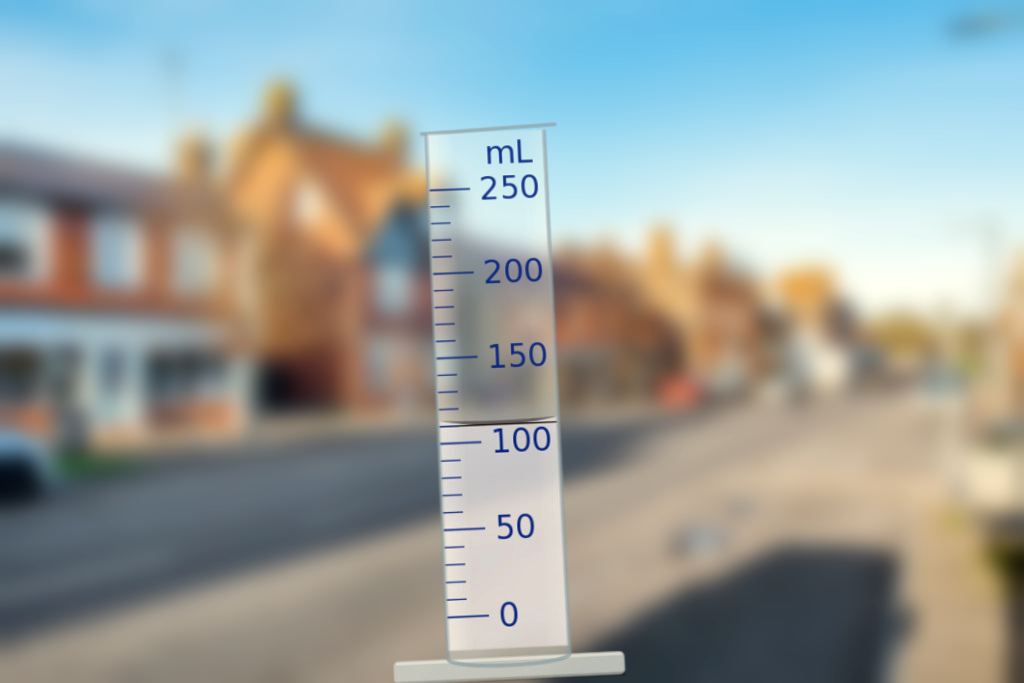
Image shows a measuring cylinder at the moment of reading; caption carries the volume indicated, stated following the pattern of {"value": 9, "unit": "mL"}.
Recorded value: {"value": 110, "unit": "mL"}
